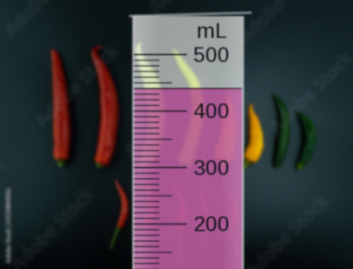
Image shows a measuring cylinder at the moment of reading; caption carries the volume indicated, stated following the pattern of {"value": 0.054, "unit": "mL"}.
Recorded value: {"value": 440, "unit": "mL"}
